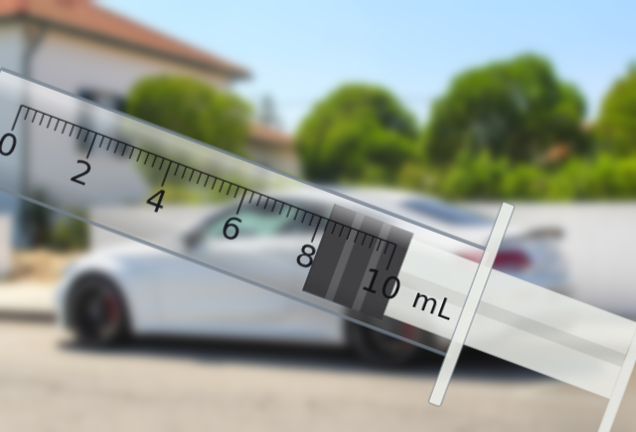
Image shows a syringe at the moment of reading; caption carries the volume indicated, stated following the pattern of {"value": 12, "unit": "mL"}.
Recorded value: {"value": 8.2, "unit": "mL"}
